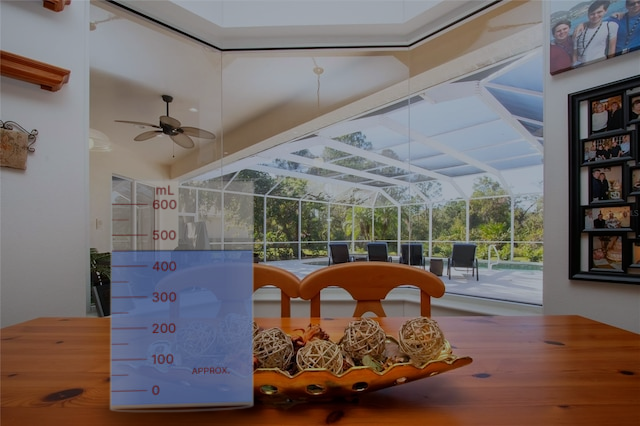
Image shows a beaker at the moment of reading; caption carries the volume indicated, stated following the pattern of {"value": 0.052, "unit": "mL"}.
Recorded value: {"value": 450, "unit": "mL"}
